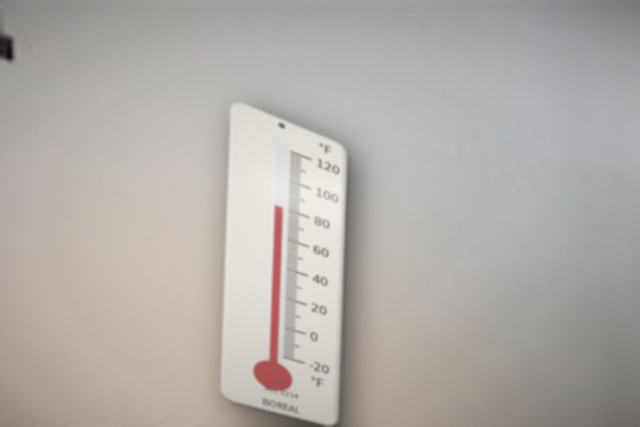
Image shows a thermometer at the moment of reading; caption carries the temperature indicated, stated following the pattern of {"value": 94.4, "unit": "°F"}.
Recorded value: {"value": 80, "unit": "°F"}
